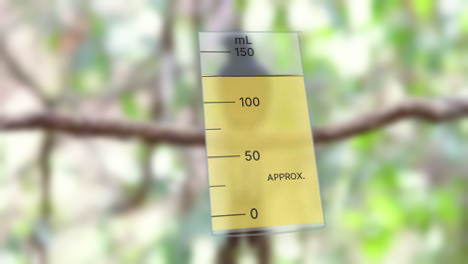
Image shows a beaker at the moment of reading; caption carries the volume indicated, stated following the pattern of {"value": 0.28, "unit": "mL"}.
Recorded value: {"value": 125, "unit": "mL"}
